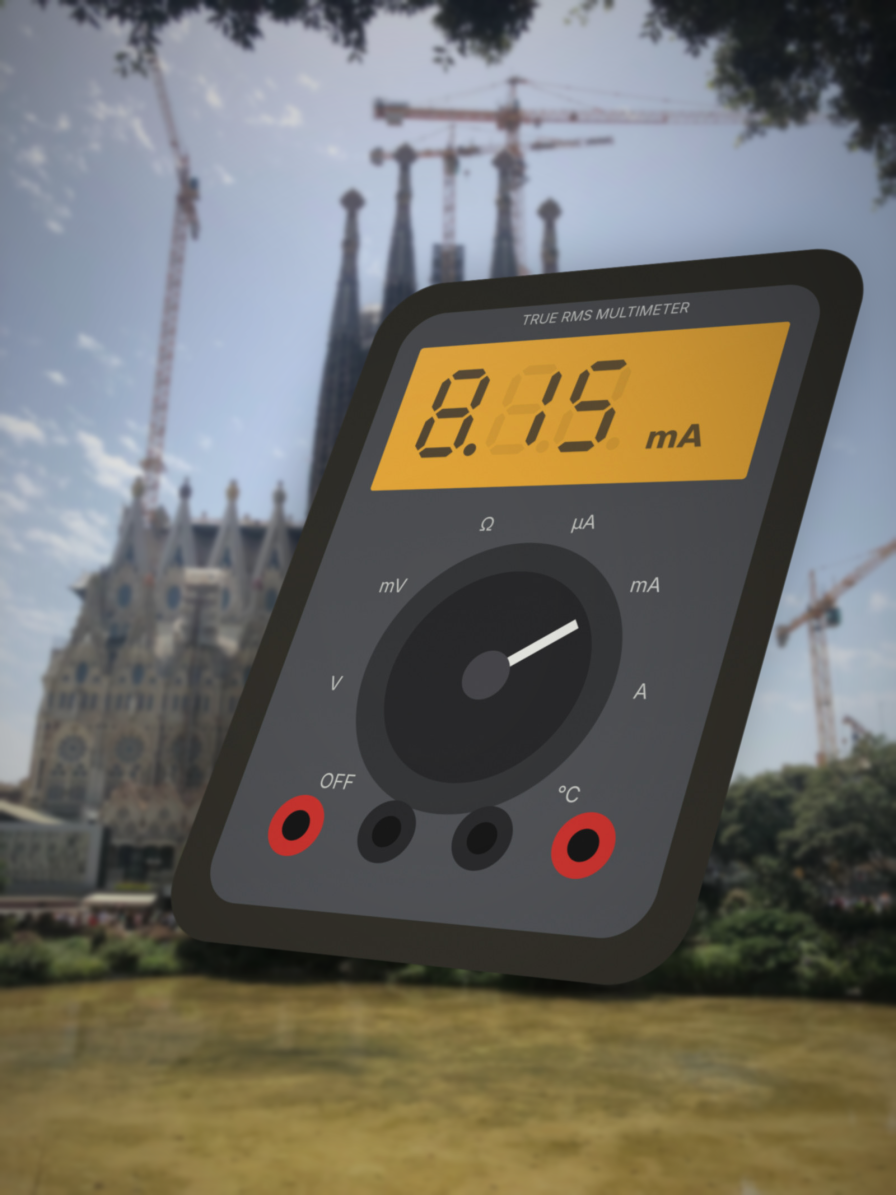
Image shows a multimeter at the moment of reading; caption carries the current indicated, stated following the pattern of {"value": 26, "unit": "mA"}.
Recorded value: {"value": 8.15, "unit": "mA"}
